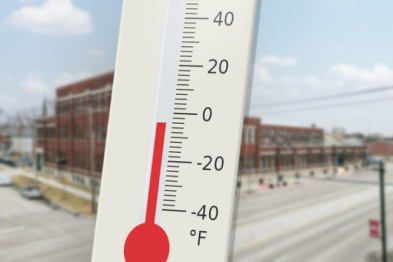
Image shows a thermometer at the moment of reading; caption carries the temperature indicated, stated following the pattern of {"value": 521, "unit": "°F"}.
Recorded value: {"value": -4, "unit": "°F"}
